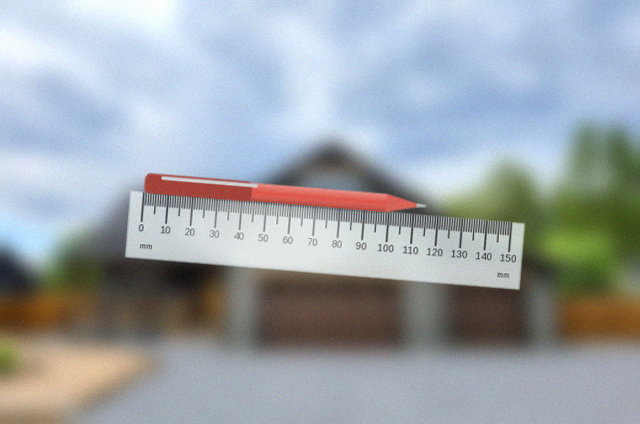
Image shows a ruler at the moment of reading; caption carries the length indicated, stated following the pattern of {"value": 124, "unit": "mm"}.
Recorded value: {"value": 115, "unit": "mm"}
